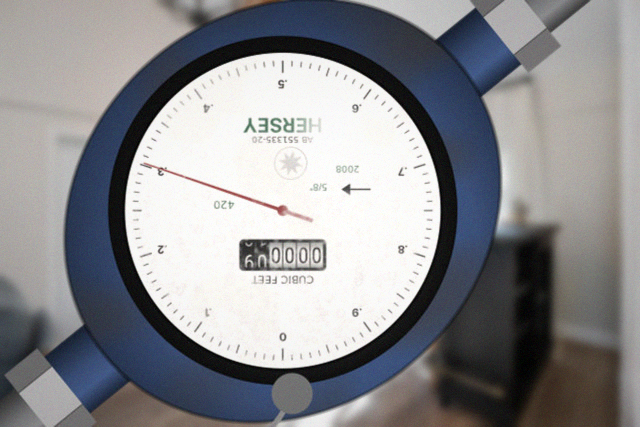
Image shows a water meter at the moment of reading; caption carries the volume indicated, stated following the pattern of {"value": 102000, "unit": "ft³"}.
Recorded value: {"value": 9.30, "unit": "ft³"}
